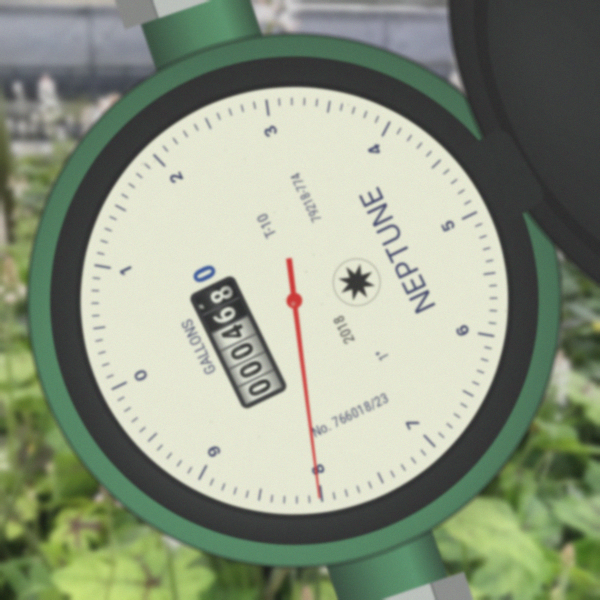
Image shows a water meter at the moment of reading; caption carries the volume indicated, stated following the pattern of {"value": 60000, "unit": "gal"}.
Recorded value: {"value": 4678.0, "unit": "gal"}
